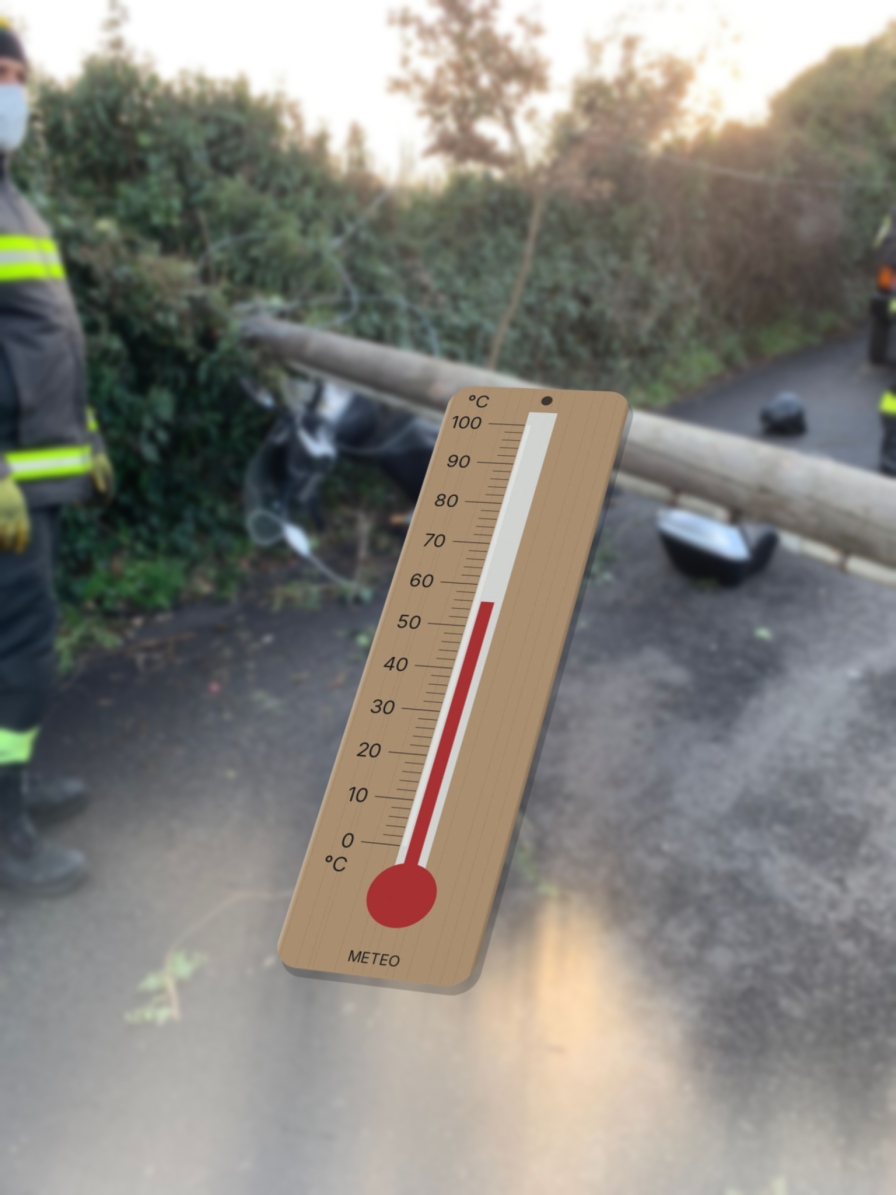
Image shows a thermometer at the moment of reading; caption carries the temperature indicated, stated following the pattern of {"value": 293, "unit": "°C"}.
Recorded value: {"value": 56, "unit": "°C"}
